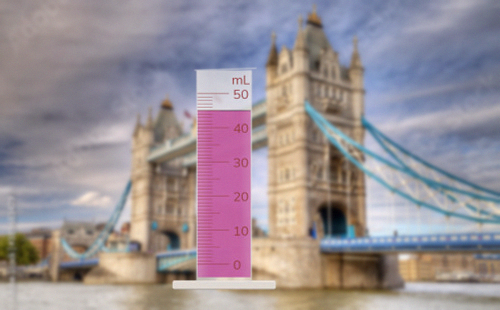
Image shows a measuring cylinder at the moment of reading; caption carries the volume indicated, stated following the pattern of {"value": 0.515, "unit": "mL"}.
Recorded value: {"value": 45, "unit": "mL"}
